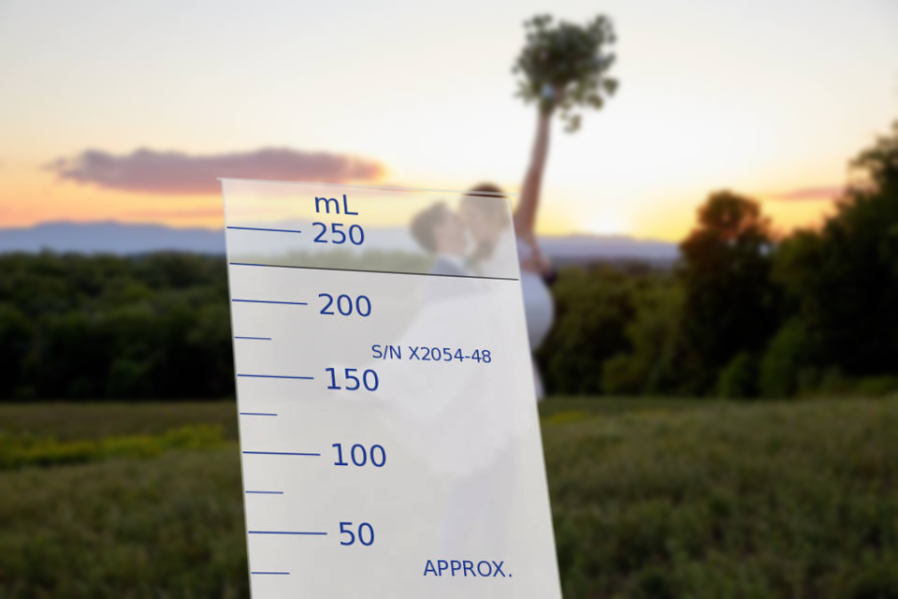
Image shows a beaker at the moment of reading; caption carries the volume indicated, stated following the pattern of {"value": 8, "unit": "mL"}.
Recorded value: {"value": 225, "unit": "mL"}
